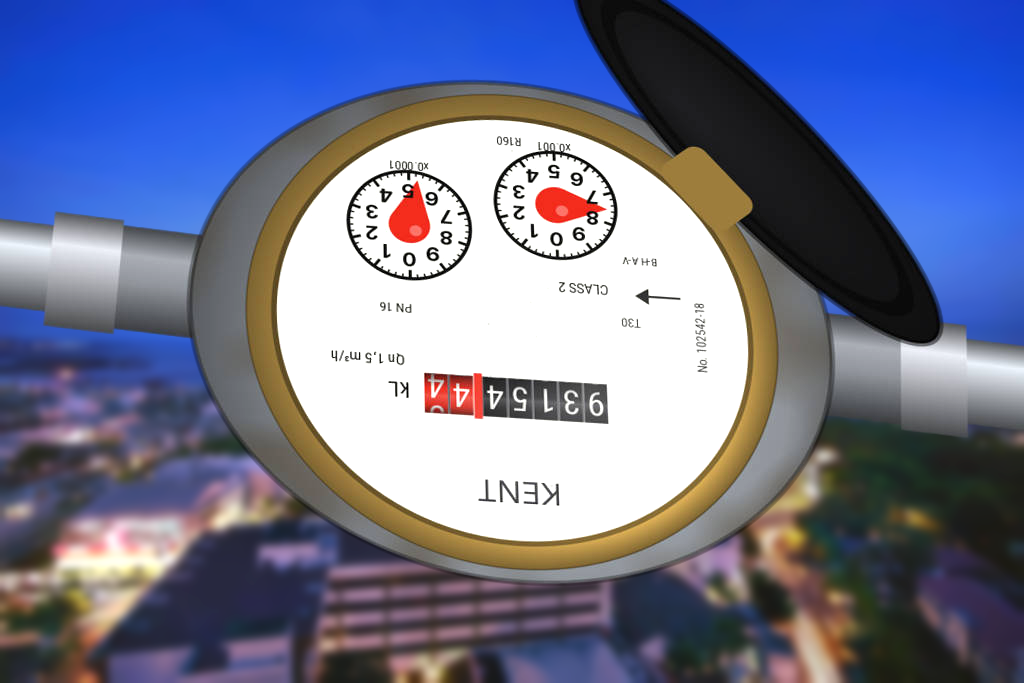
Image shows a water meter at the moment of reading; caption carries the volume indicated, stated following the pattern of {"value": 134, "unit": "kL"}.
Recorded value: {"value": 93154.4375, "unit": "kL"}
